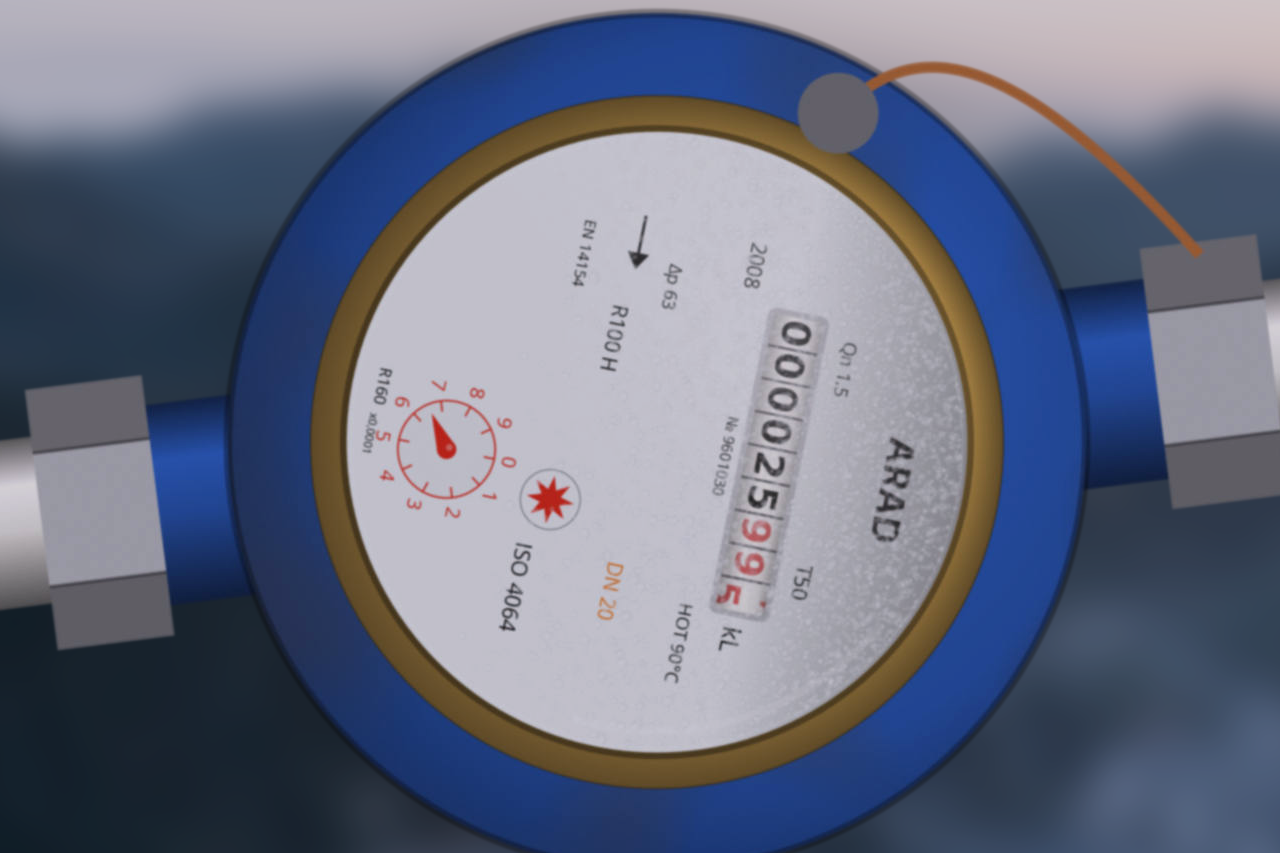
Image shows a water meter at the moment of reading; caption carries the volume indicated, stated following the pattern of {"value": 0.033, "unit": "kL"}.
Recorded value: {"value": 25.9946, "unit": "kL"}
